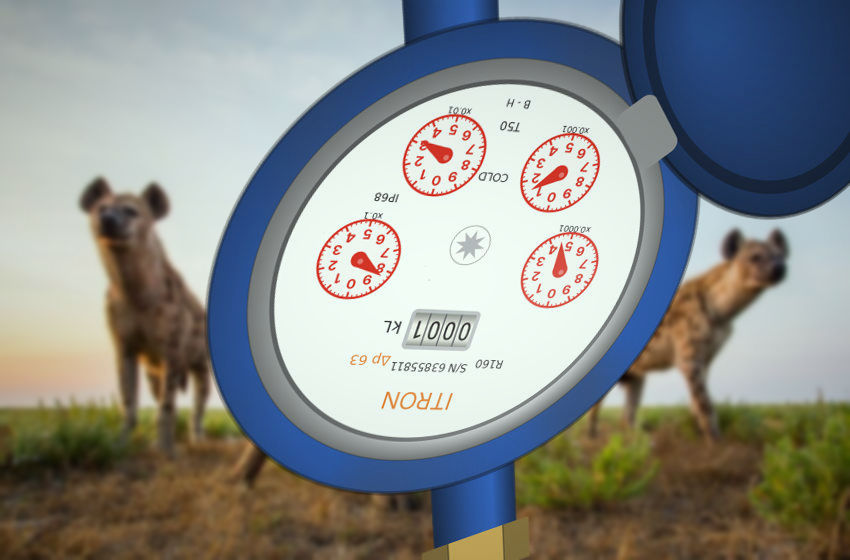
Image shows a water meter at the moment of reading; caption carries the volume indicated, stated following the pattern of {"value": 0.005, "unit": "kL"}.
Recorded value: {"value": 1.8314, "unit": "kL"}
